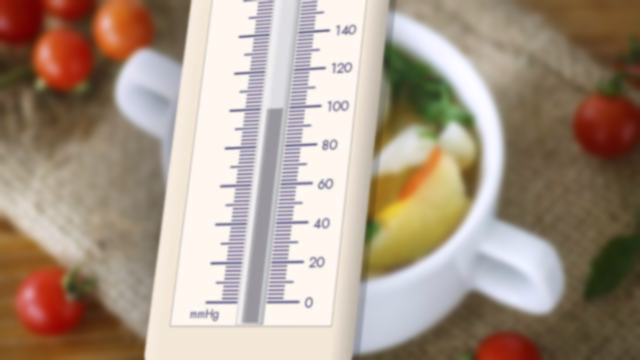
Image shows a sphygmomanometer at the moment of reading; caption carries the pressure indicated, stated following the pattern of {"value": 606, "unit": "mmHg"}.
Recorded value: {"value": 100, "unit": "mmHg"}
